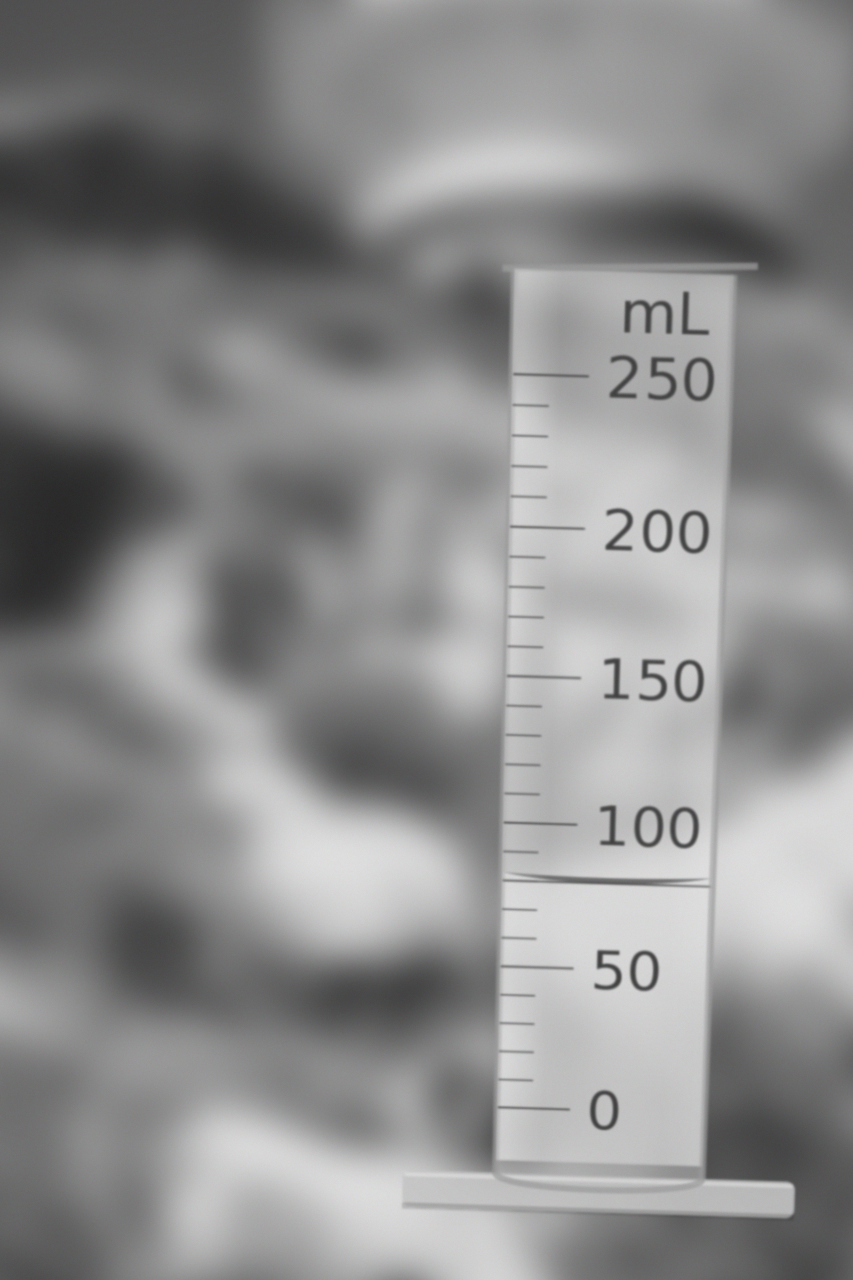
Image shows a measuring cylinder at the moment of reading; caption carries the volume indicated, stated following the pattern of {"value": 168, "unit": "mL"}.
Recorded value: {"value": 80, "unit": "mL"}
